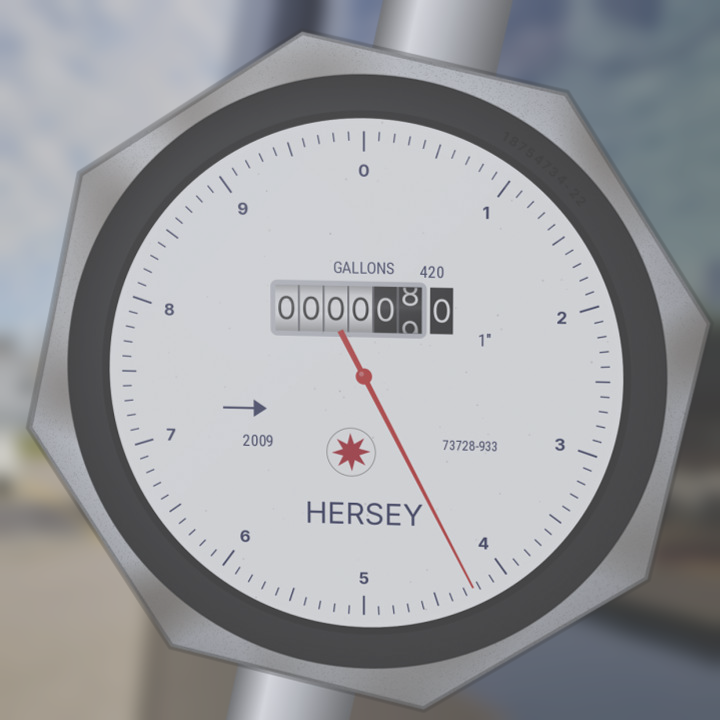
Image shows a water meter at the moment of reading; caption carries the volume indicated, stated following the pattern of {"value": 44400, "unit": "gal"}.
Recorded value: {"value": 84.2, "unit": "gal"}
